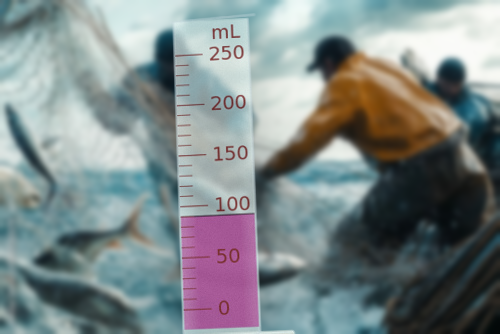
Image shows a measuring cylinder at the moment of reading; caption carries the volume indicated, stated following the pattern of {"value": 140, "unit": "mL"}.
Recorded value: {"value": 90, "unit": "mL"}
